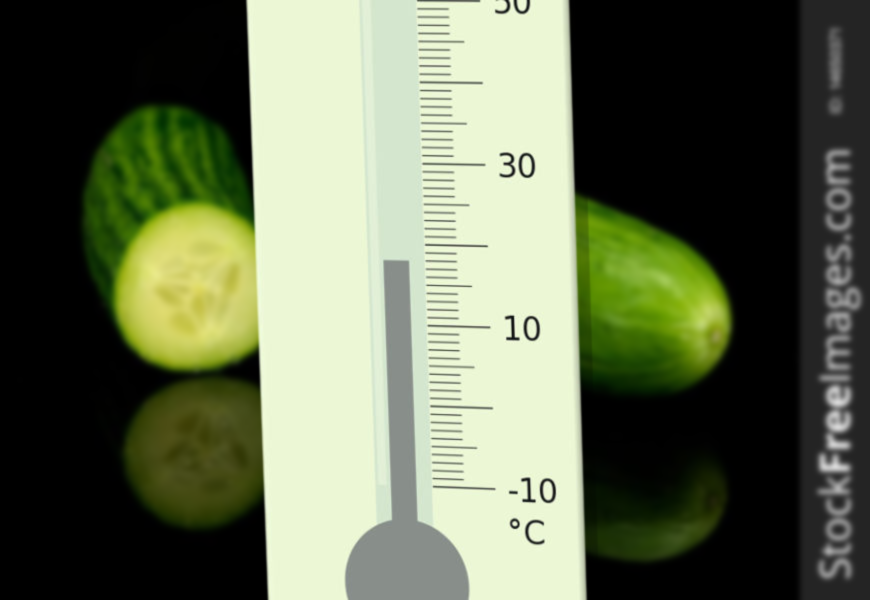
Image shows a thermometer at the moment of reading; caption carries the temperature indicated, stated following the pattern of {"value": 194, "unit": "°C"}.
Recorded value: {"value": 18, "unit": "°C"}
